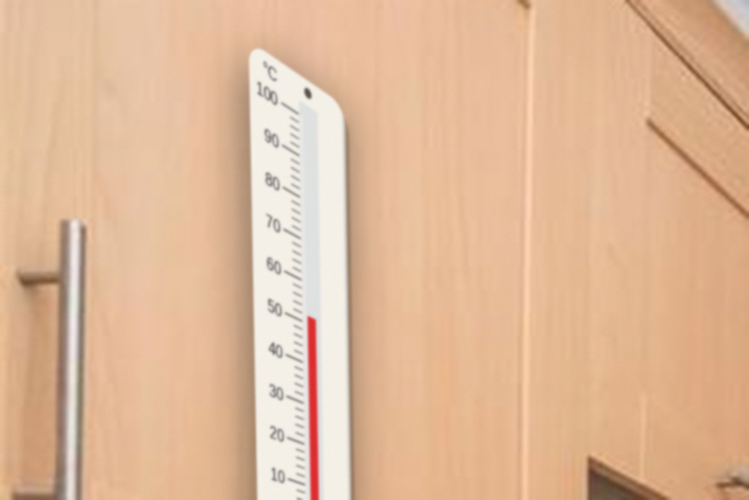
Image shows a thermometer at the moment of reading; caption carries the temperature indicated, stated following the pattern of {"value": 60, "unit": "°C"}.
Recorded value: {"value": 52, "unit": "°C"}
